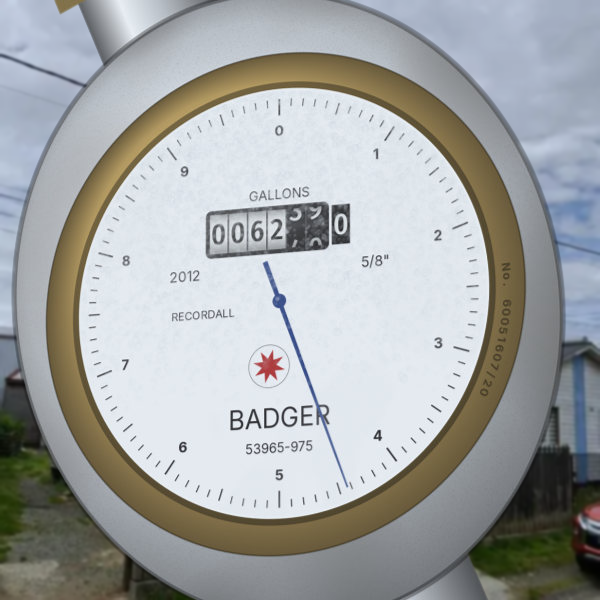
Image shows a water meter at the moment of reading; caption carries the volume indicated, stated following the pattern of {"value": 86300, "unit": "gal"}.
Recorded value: {"value": 62394.4, "unit": "gal"}
